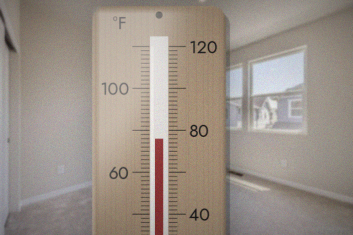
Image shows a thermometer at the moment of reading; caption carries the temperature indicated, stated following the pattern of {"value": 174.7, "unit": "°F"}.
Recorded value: {"value": 76, "unit": "°F"}
